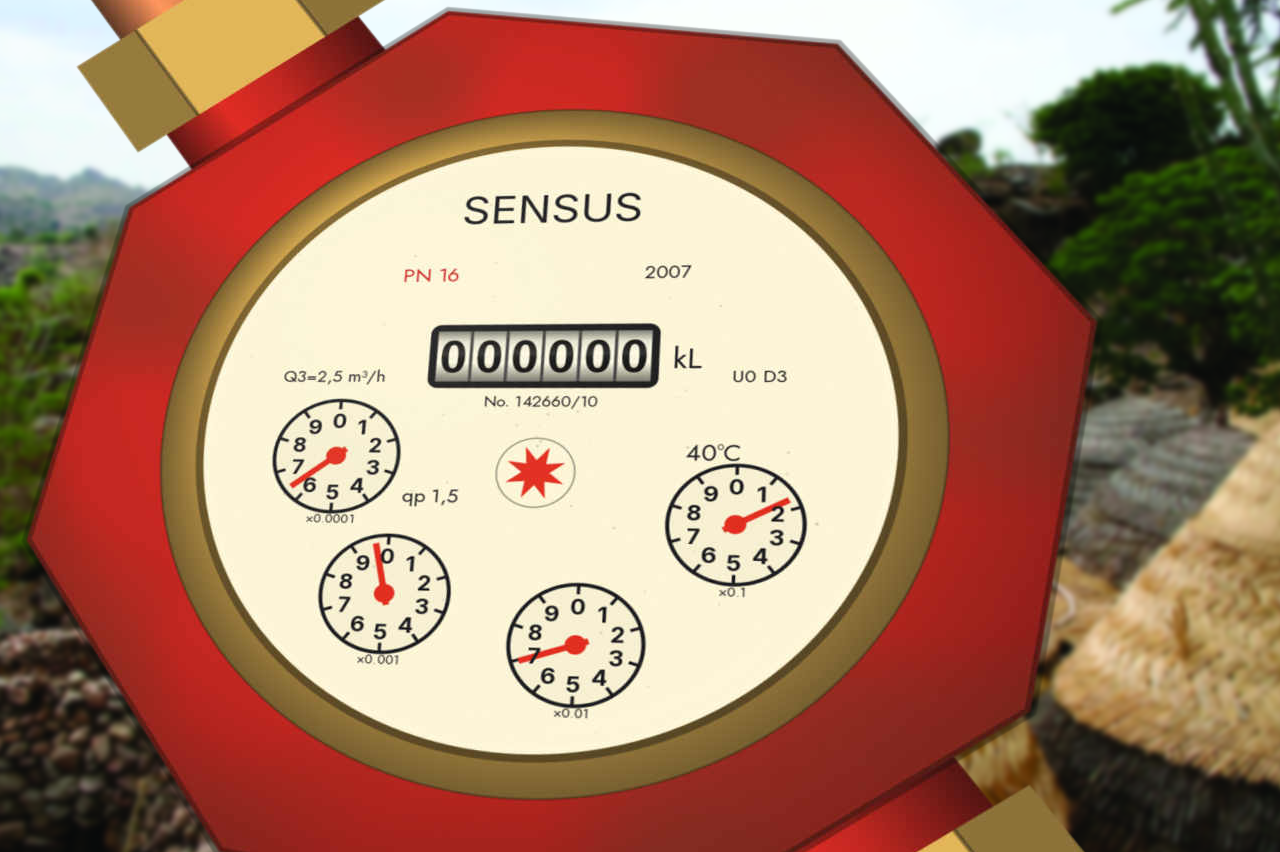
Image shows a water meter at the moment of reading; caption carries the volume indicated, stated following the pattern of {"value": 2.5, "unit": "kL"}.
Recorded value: {"value": 0.1696, "unit": "kL"}
